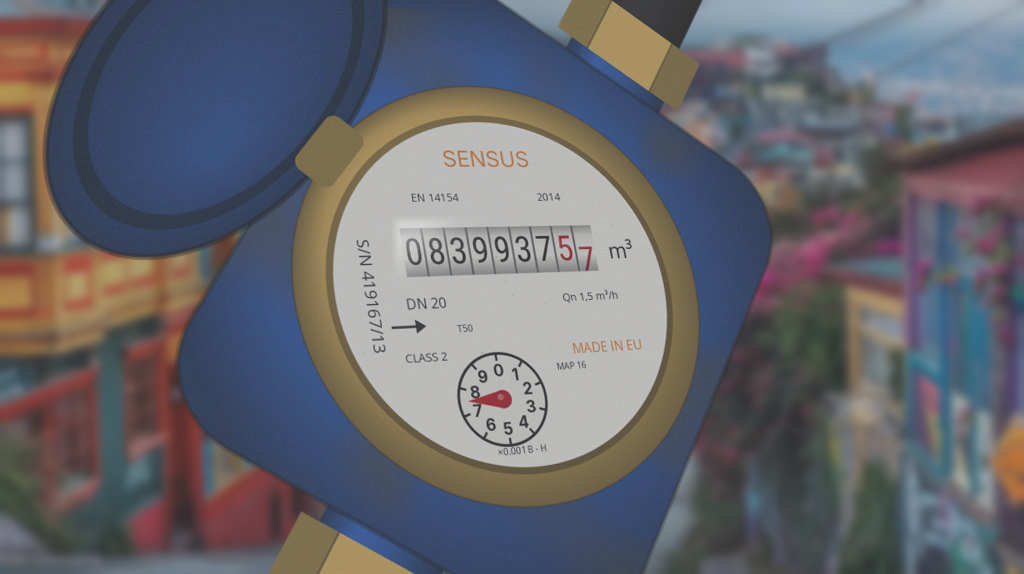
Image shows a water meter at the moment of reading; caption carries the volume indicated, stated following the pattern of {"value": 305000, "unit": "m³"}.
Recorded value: {"value": 839937.567, "unit": "m³"}
